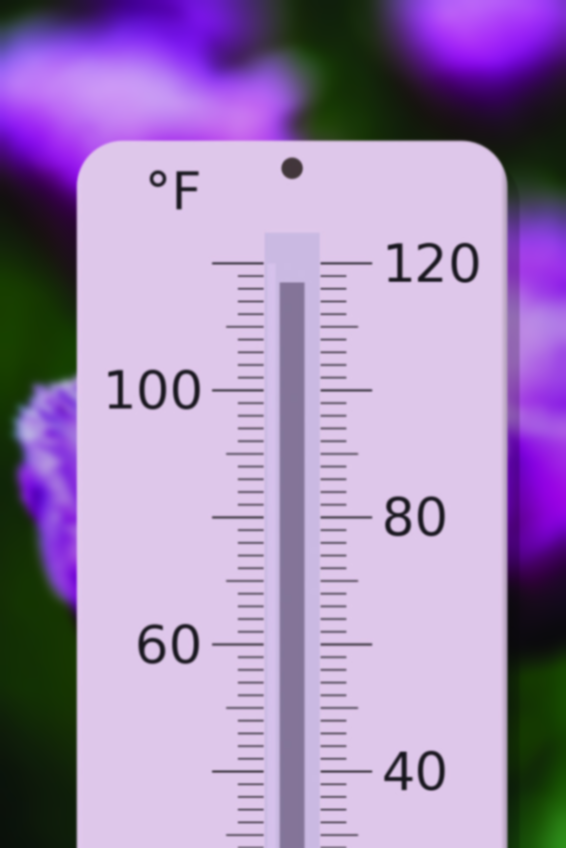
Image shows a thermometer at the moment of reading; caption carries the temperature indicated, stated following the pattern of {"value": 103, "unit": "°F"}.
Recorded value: {"value": 117, "unit": "°F"}
